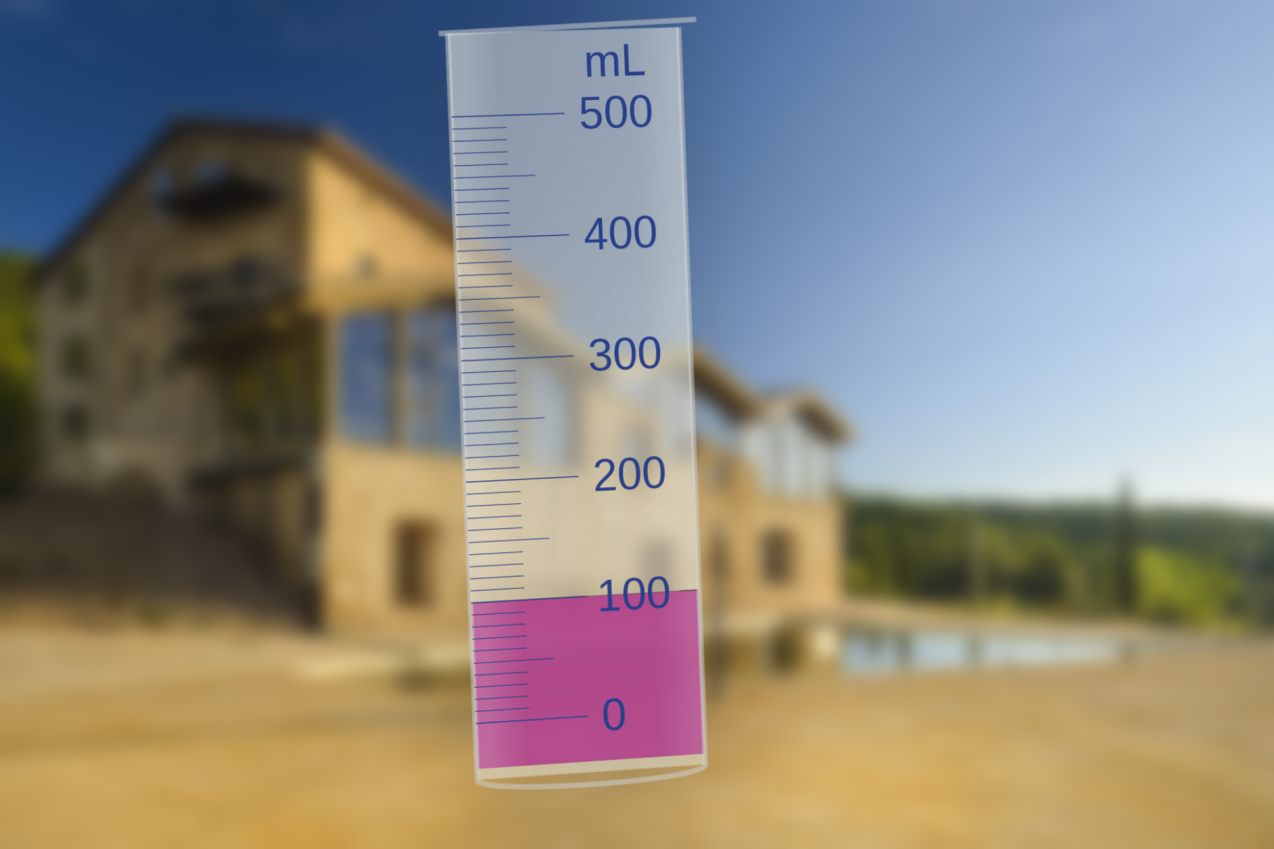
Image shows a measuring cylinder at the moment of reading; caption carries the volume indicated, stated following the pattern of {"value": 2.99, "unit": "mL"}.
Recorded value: {"value": 100, "unit": "mL"}
